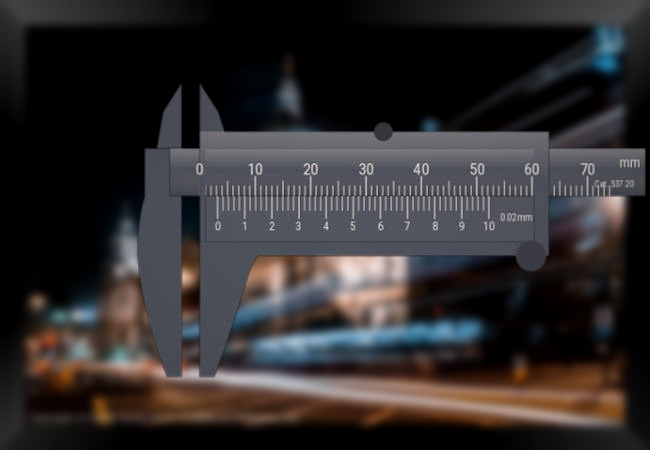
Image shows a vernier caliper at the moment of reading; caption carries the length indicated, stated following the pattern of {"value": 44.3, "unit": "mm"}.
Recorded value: {"value": 3.2, "unit": "mm"}
